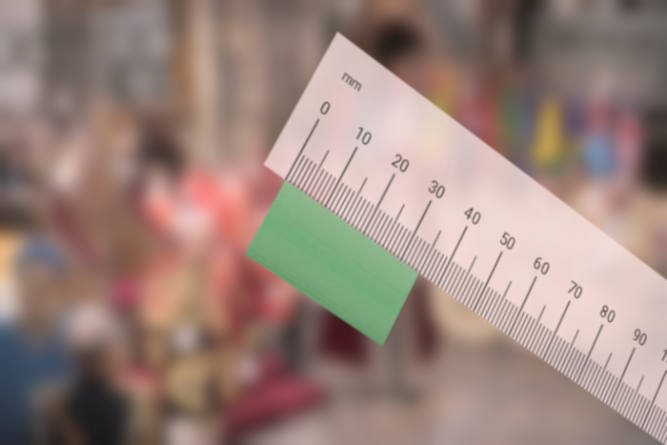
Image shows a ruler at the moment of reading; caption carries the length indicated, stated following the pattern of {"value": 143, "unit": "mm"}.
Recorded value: {"value": 35, "unit": "mm"}
